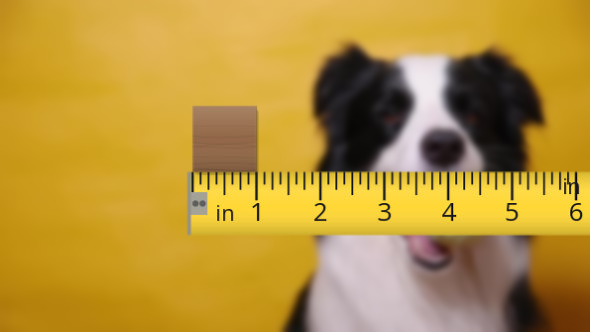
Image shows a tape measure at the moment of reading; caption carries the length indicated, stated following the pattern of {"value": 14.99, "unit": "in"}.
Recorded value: {"value": 1, "unit": "in"}
